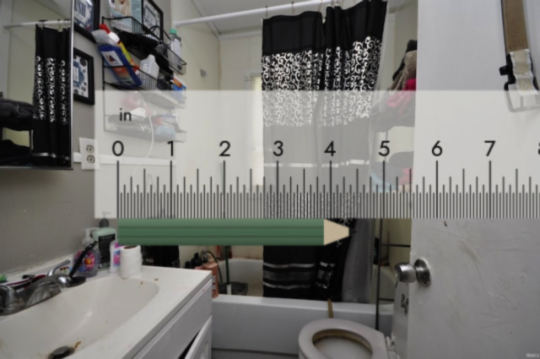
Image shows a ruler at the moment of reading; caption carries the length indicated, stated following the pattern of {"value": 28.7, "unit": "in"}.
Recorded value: {"value": 4.5, "unit": "in"}
